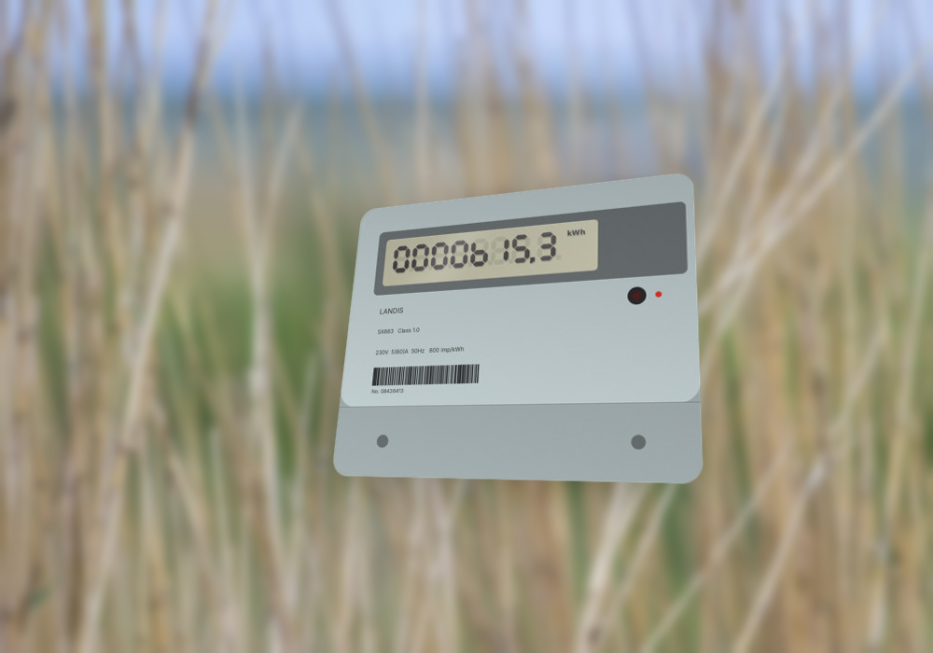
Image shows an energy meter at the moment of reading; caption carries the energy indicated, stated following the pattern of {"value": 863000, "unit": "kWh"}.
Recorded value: {"value": 615.3, "unit": "kWh"}
